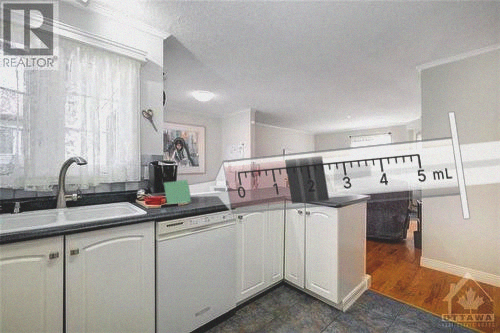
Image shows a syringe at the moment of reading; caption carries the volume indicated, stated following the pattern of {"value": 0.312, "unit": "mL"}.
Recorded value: {"value": 1.4, "unit": "mL"}
